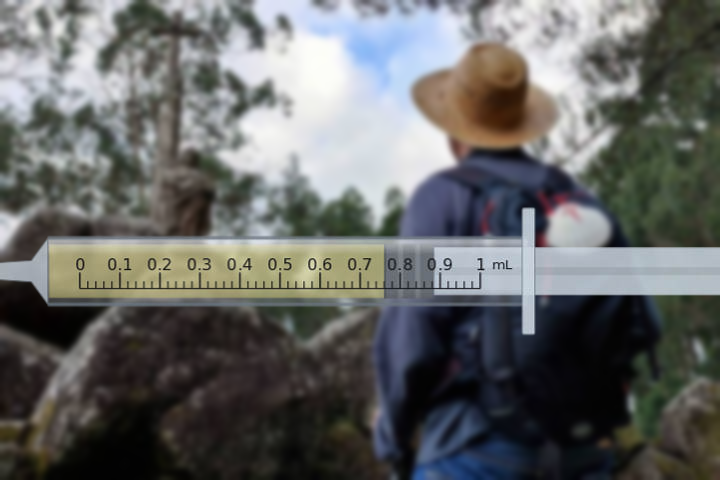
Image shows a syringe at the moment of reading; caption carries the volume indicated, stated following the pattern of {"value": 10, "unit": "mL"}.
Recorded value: {"value": 0.76, "unit": "mL"}
